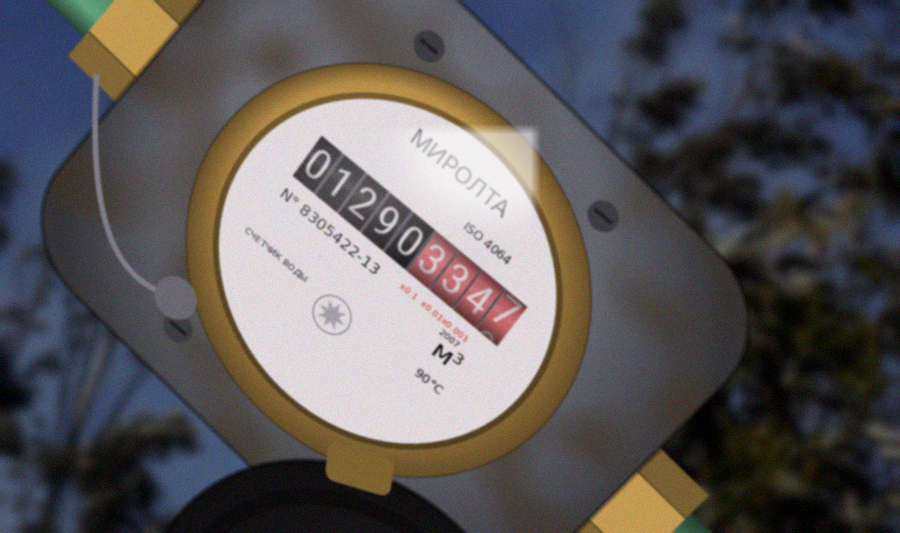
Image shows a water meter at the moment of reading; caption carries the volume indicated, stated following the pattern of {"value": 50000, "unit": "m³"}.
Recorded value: {"value": 1290.3347, "unit": "m³"}
